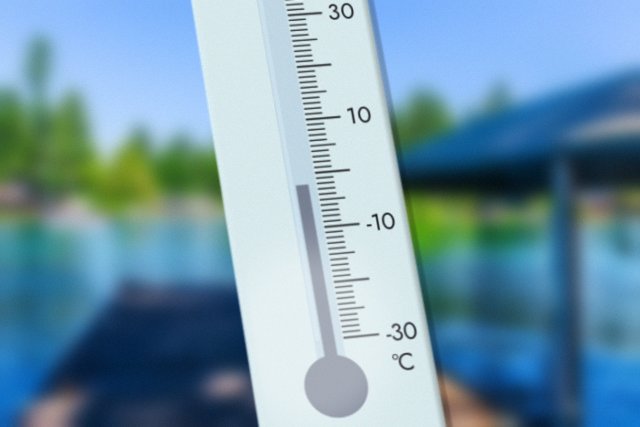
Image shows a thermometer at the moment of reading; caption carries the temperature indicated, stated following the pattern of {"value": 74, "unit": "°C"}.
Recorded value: {"value": -2, "unit": "°C"}
